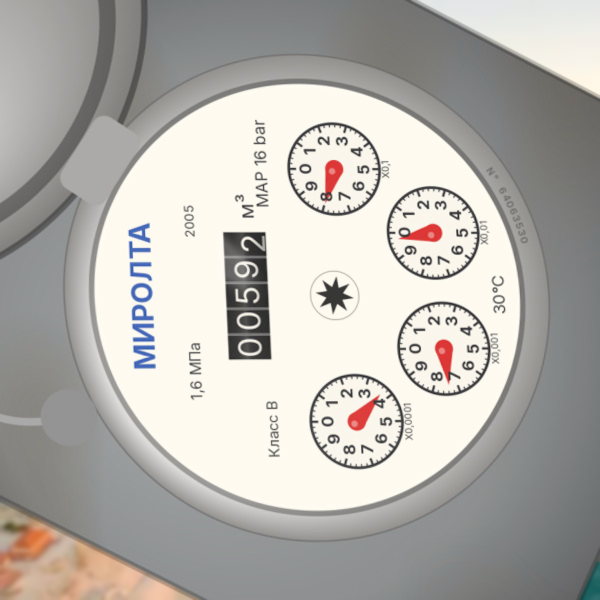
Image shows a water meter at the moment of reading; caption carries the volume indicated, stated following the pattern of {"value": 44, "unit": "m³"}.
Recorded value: {"value": 591.7973, "unit": "m³"}
